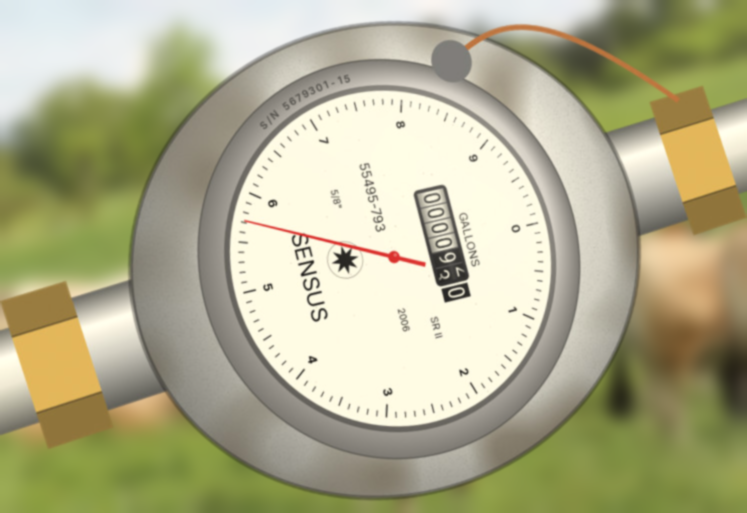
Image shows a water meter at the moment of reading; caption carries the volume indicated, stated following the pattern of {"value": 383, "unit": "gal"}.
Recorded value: {"value": 925.7, "unit": "gal"}
